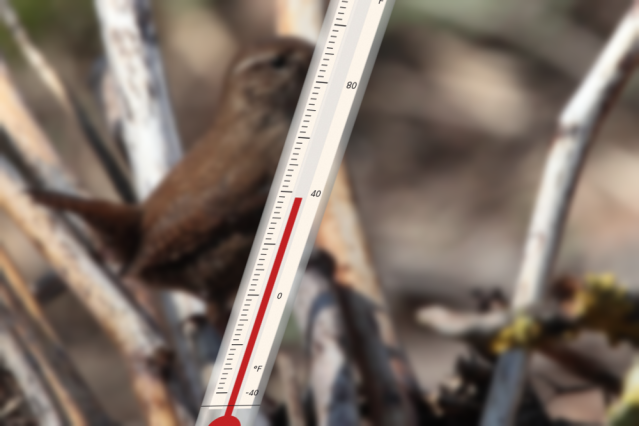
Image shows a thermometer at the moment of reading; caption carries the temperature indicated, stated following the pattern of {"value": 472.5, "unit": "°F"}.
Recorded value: {"value": 38, "unit": "°F"}
